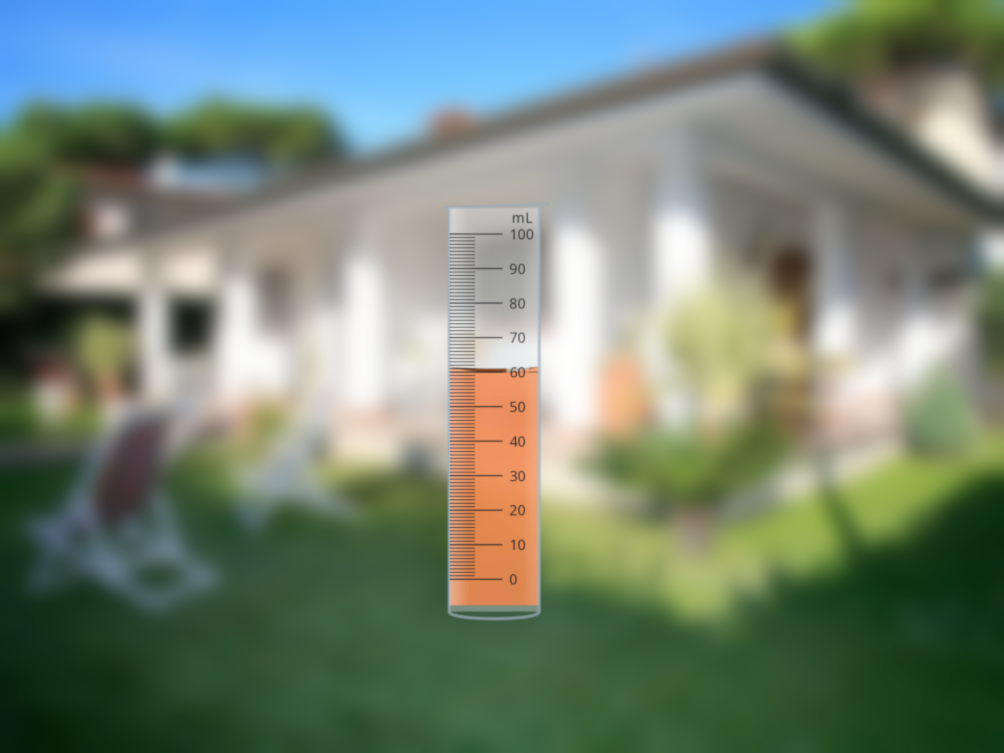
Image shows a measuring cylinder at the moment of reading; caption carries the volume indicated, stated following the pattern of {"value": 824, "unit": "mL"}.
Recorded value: {"value": 60, "unit": "mL"}
